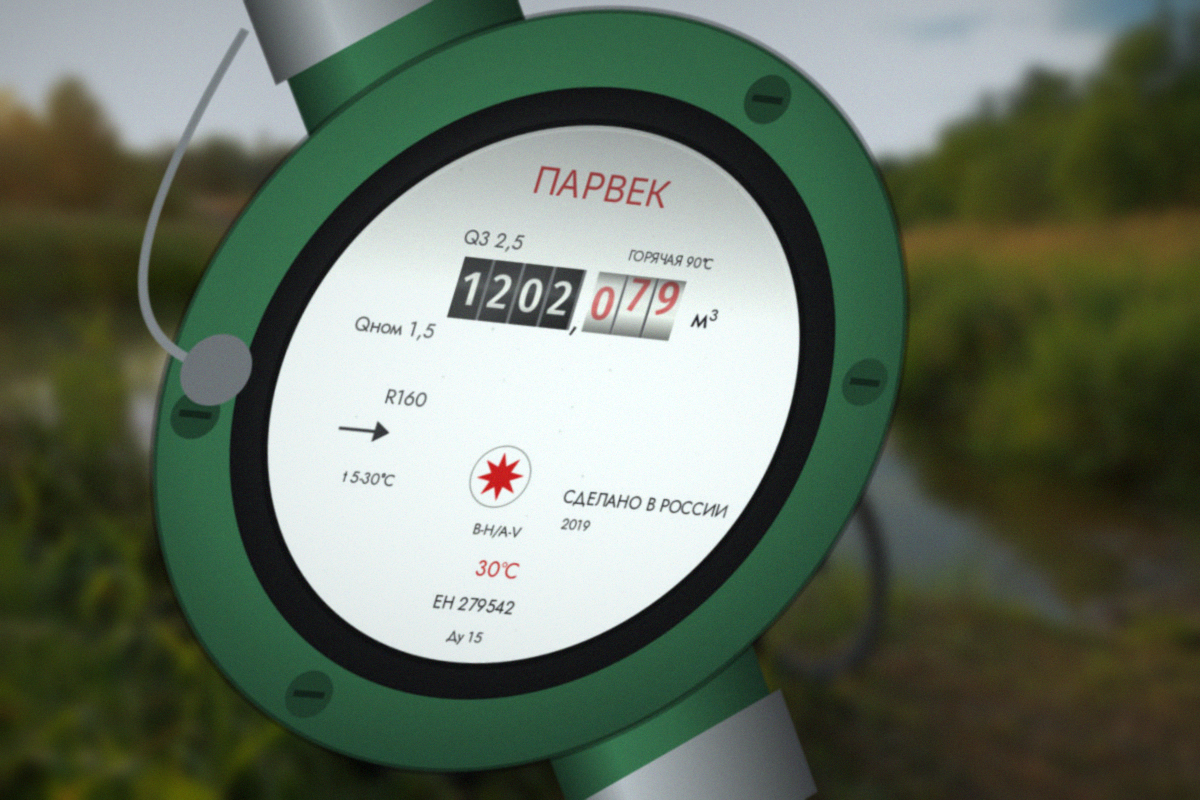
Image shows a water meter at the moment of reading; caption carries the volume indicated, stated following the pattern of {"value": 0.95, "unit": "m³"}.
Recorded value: {"value": 1202.079, "unit": "m³"}
